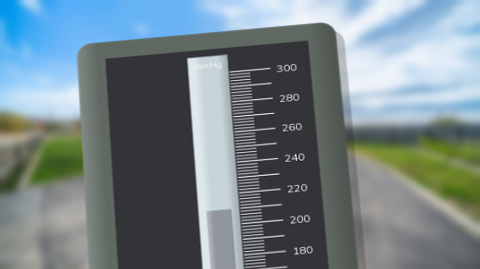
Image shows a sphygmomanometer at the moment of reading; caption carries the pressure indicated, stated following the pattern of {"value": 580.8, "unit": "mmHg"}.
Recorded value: {"value": 210, "unit": "mmHg"}
